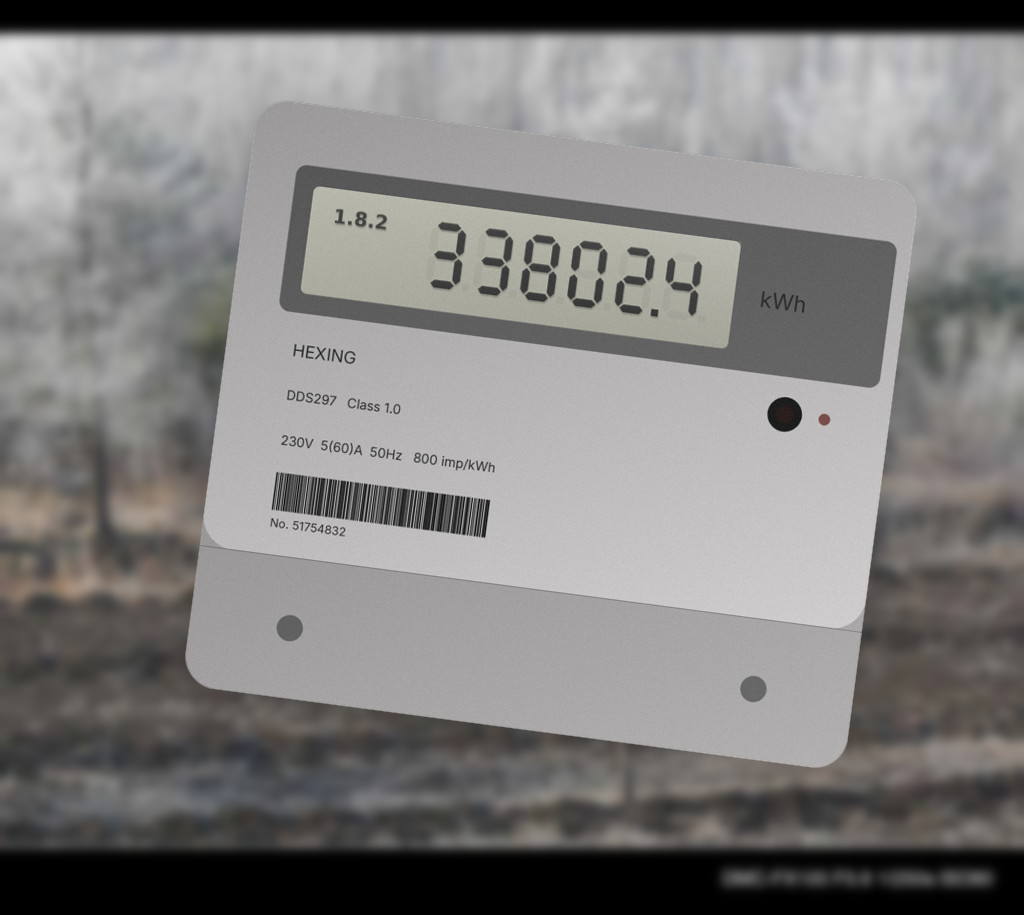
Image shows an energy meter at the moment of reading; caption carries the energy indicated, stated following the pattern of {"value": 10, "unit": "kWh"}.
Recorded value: {"value": 33802.4, "unit": "kWh"}
